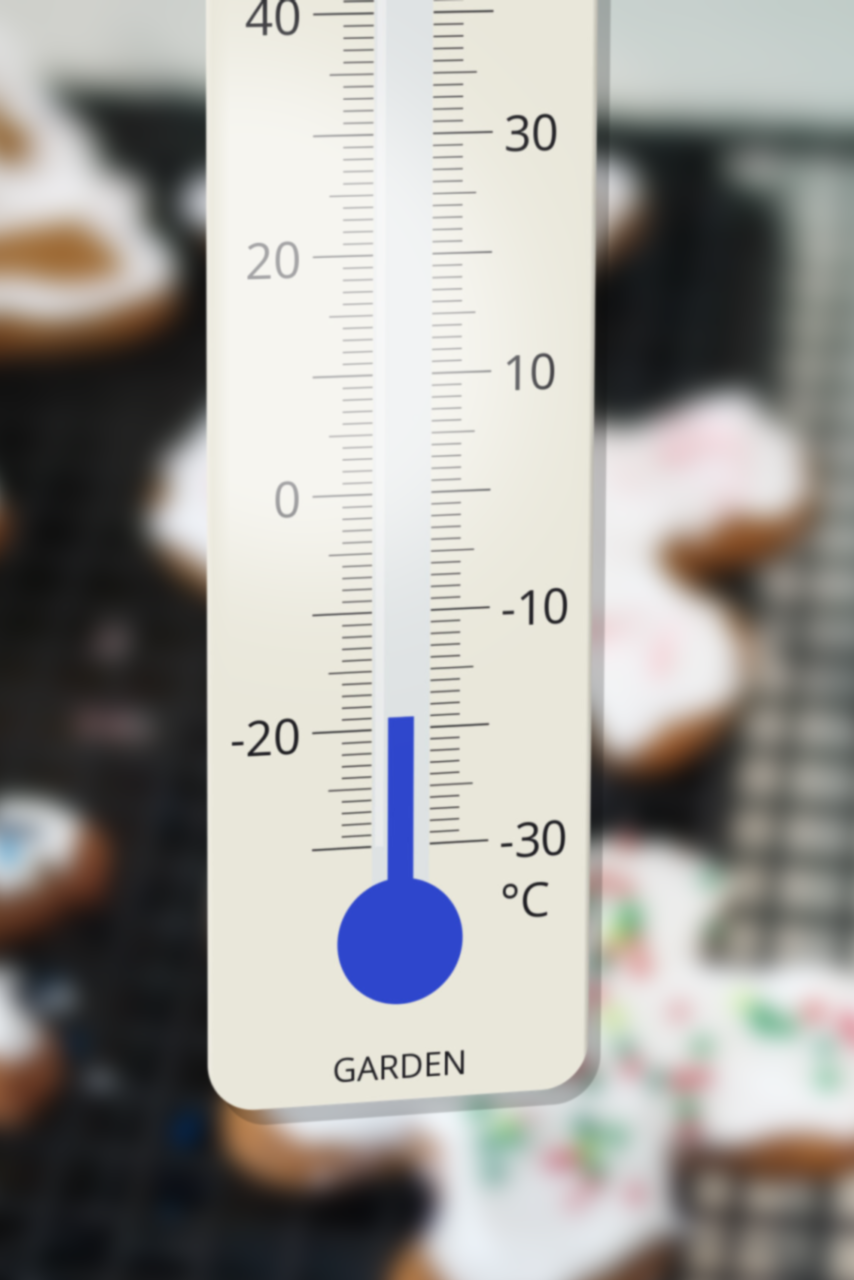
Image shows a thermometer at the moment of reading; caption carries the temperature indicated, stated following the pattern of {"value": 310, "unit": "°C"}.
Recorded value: {"value": -19, "unit": "°C"}
